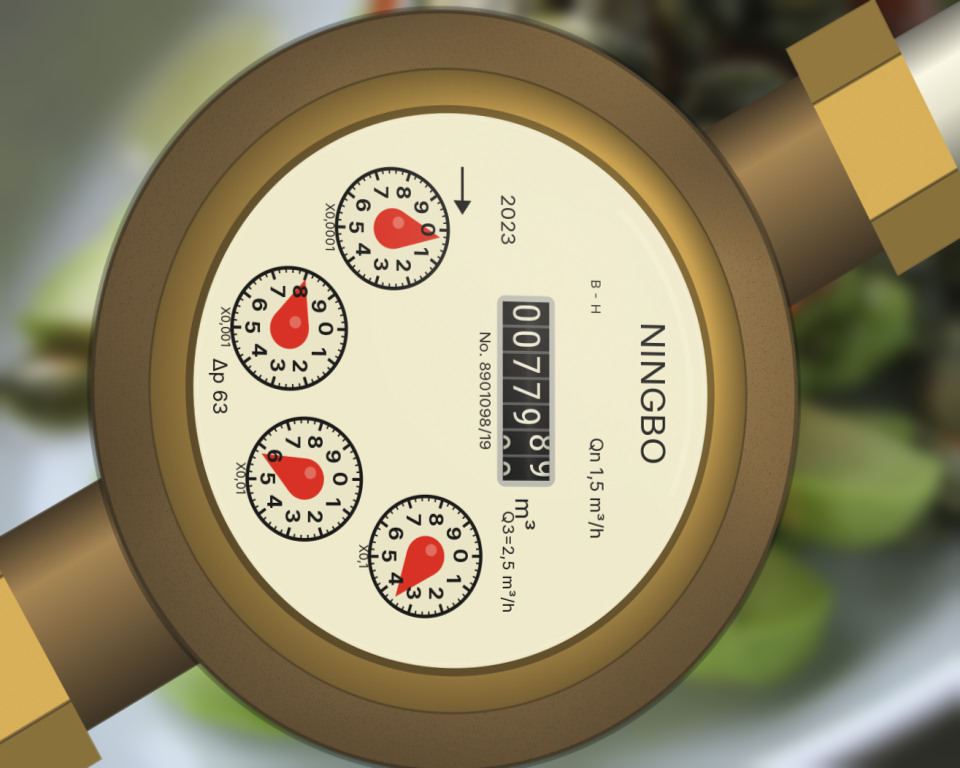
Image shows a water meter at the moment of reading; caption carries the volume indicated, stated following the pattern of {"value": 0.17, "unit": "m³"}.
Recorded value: {"value": 77989.3580, "unit": "m³"}
